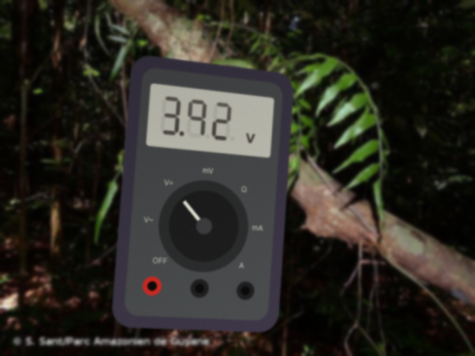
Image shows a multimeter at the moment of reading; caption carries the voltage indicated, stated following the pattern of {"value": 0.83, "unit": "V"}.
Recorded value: {"value": 3.92, "unit": "V"}
